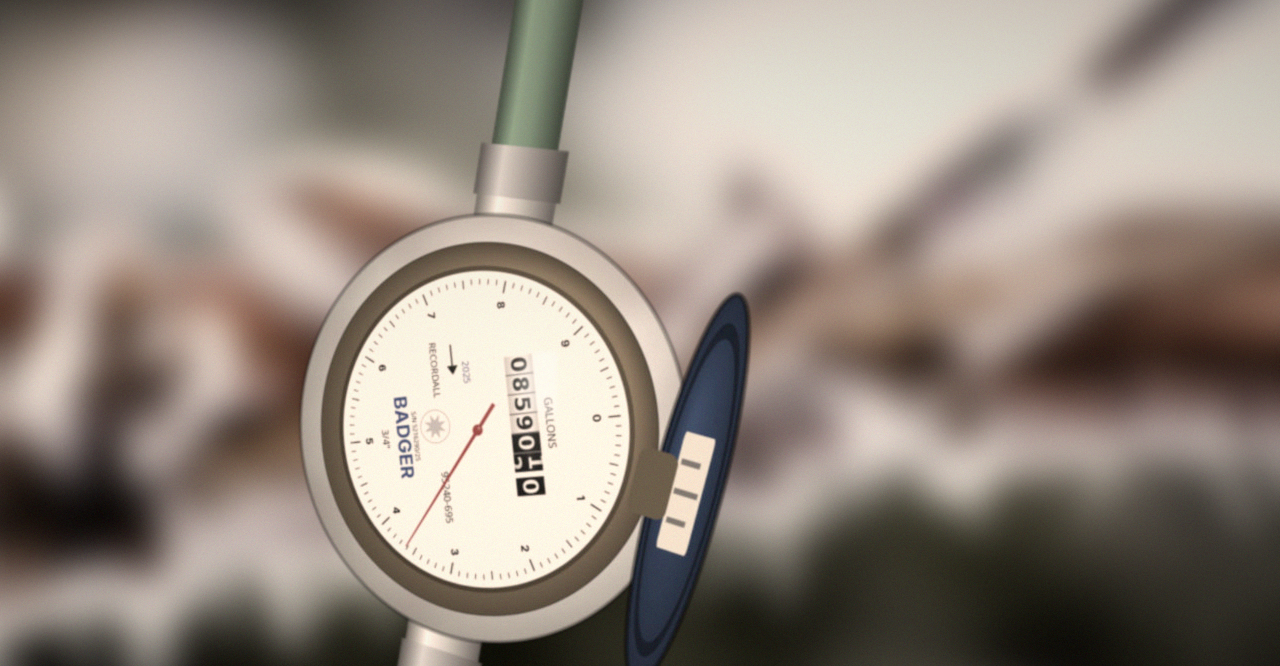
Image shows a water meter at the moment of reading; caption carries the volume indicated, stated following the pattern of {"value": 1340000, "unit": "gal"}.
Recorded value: {"value": 859013.6, "unit": "gal"}
